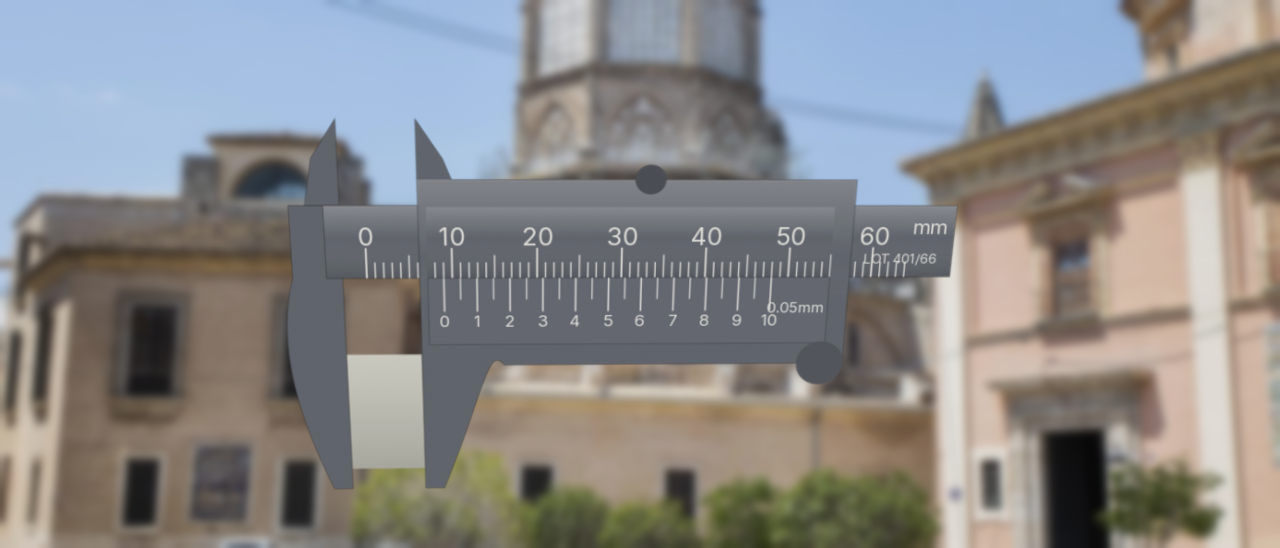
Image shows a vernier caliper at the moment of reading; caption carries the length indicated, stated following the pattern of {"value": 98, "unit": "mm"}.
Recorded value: {"value": 9.0, "unit": "mm"}
